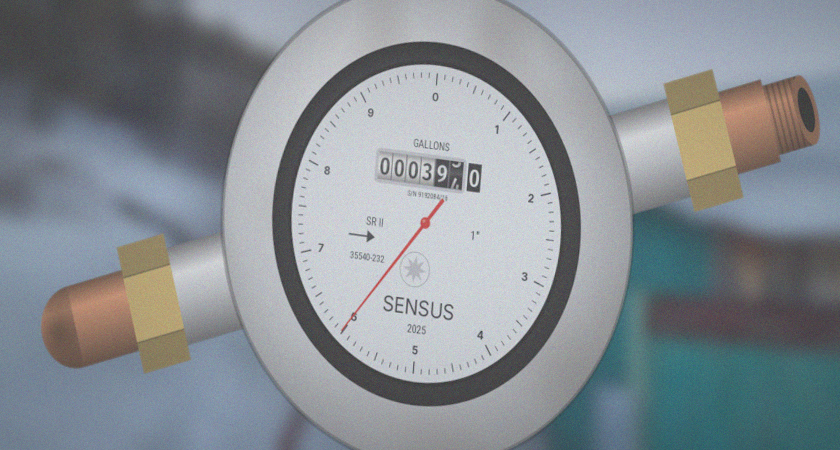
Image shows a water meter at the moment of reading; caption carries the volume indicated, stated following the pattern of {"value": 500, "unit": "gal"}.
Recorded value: {"value": 3936.0, "unit": "gal"}
